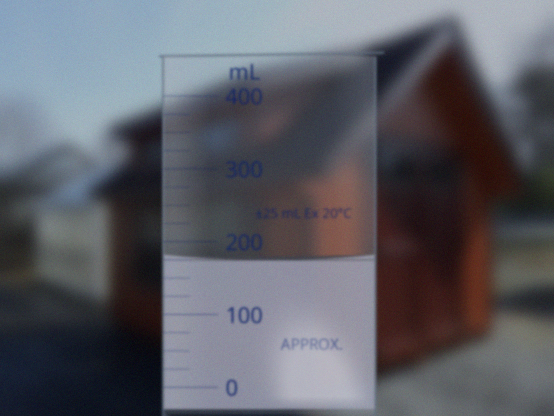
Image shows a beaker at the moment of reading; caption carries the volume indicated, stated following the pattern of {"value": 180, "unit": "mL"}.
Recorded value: {"value": 175, "unit": "mL"}
